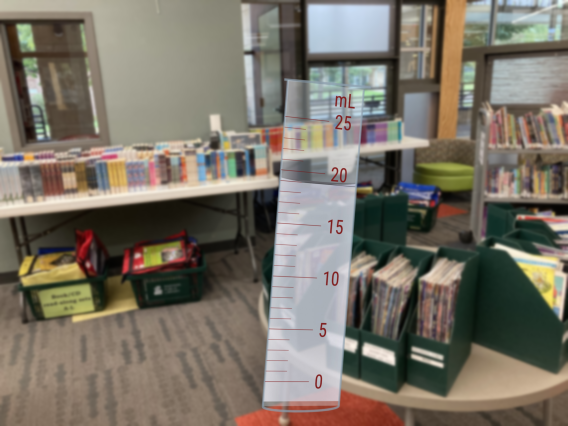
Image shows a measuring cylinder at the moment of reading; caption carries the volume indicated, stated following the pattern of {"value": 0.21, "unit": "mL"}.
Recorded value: {"value": 19, "unit": "mL"}
